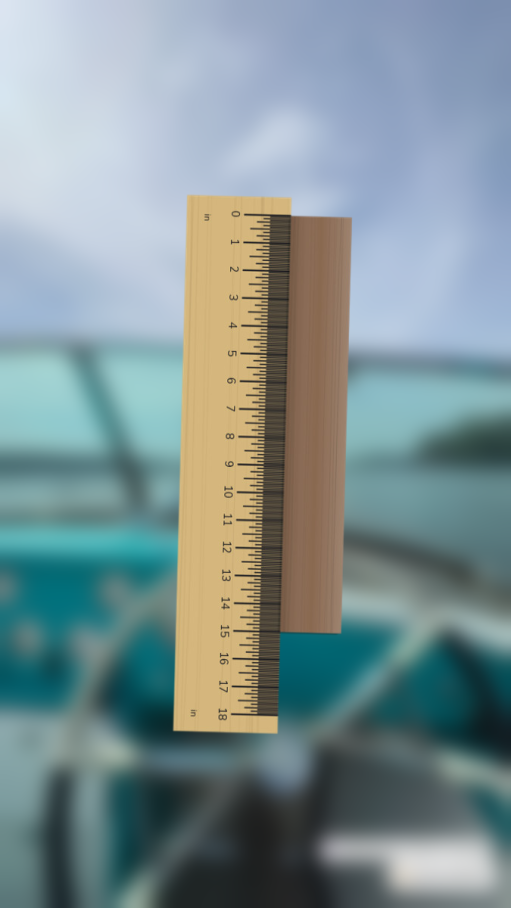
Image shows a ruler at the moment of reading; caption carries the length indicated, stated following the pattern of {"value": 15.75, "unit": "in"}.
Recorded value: {"value": 15, "unit": "in"}
